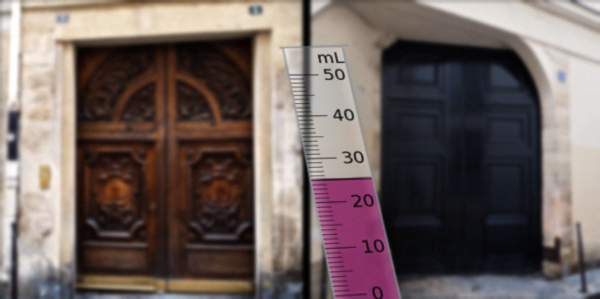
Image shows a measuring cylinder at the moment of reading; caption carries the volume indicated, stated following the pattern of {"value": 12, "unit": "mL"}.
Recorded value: {"value": 25, "unit": "mL"}
